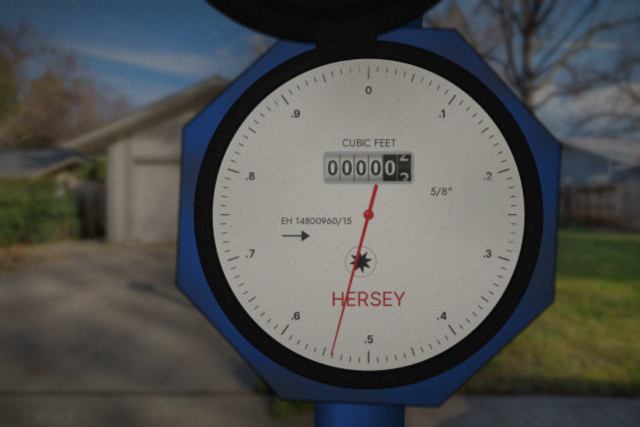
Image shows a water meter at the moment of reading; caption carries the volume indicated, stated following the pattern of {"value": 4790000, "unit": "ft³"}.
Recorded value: {"value": 2.54, "unit": "ft³"}
